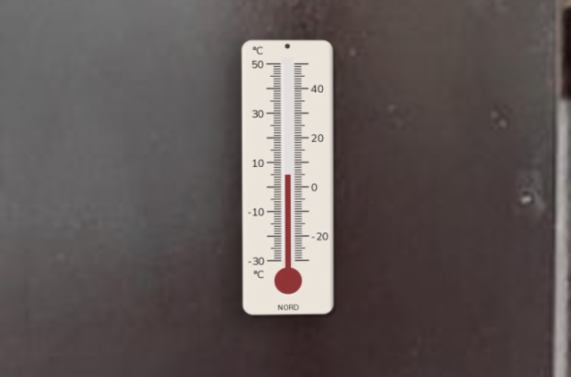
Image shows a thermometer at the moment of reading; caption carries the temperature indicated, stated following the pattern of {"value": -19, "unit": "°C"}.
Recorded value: {"value": 5, "unit": "°C"}
